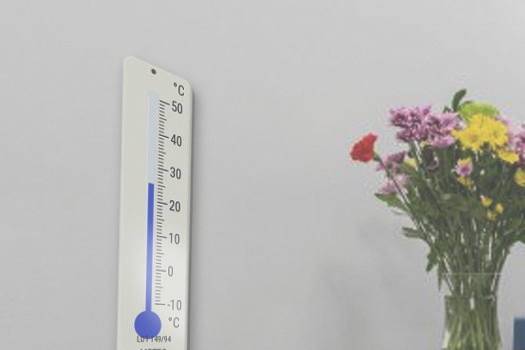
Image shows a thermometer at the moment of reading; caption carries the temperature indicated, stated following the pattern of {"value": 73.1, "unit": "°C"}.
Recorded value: {"value": 25, "unit": "°C"}
